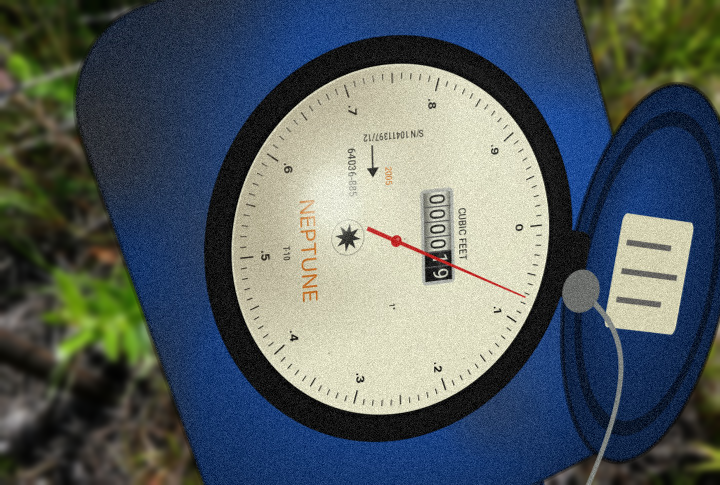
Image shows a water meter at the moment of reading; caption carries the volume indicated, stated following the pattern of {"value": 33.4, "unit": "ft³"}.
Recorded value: {"value": 19.07, "unit": "ft³"}
